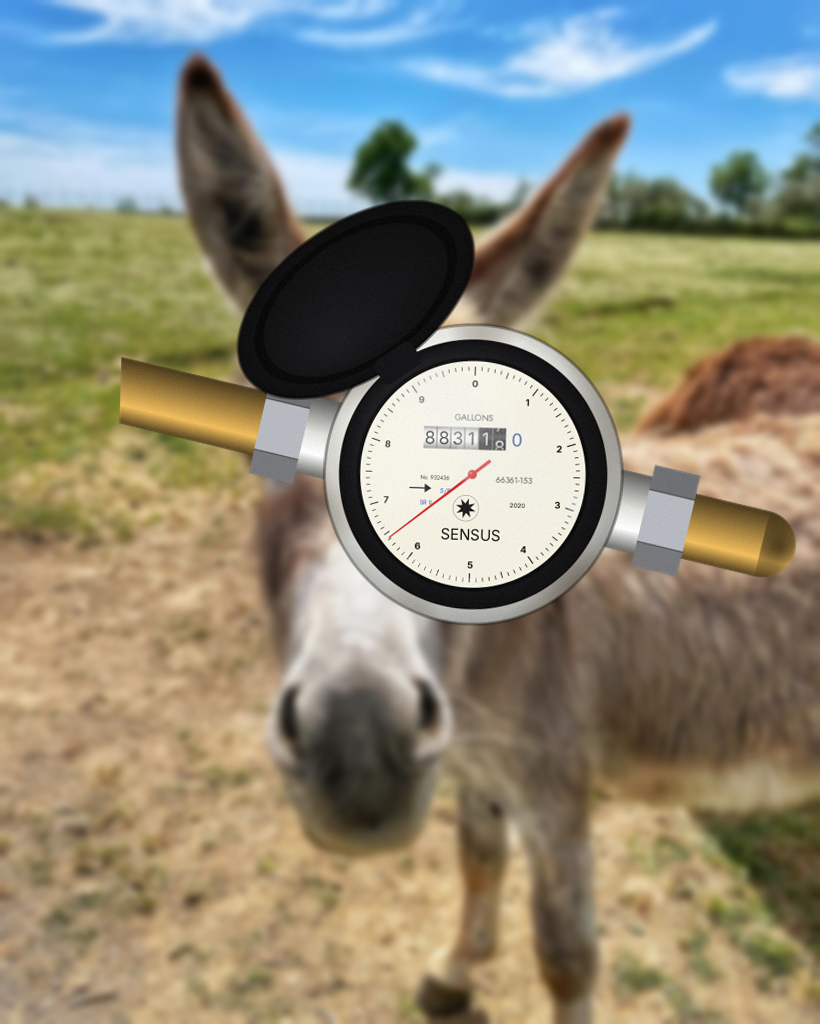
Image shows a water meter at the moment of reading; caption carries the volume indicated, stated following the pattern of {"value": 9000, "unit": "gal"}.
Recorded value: {"value": 8831176.4, "unit": "gal"}
